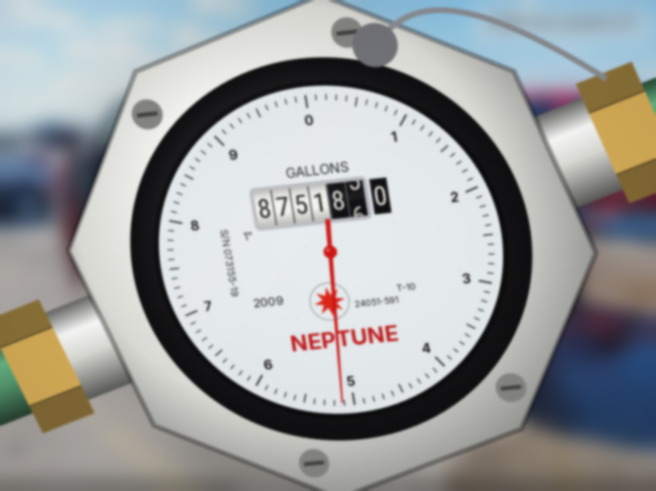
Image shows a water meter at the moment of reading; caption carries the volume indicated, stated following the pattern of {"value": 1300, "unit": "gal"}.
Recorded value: {"value": 8751855.1, "unit": "gal"}
